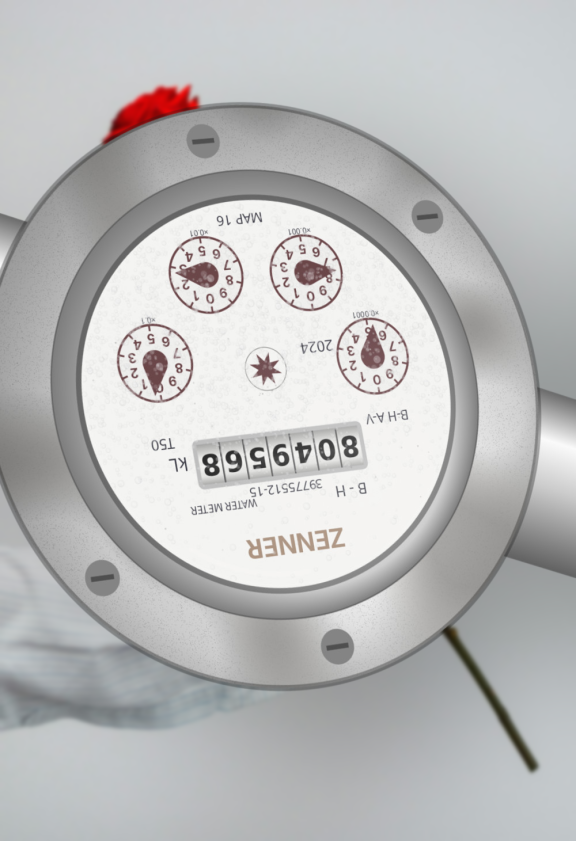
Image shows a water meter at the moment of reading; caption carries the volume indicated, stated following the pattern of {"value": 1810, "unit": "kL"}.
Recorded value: {"value": 8049568.0275, "unit": "kL"}
